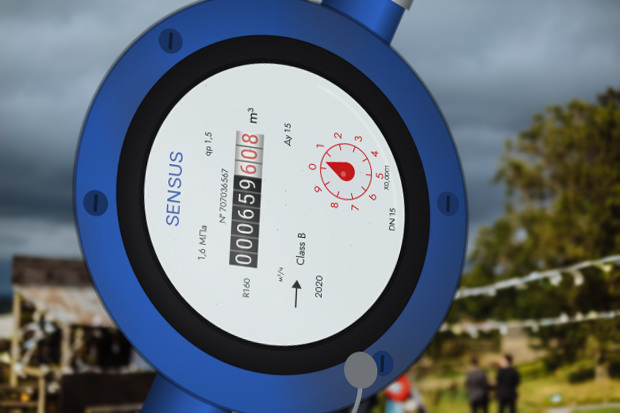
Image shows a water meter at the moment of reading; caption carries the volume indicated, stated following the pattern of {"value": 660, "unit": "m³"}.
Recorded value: {"value": 659.6080, "unit": "m³"}
